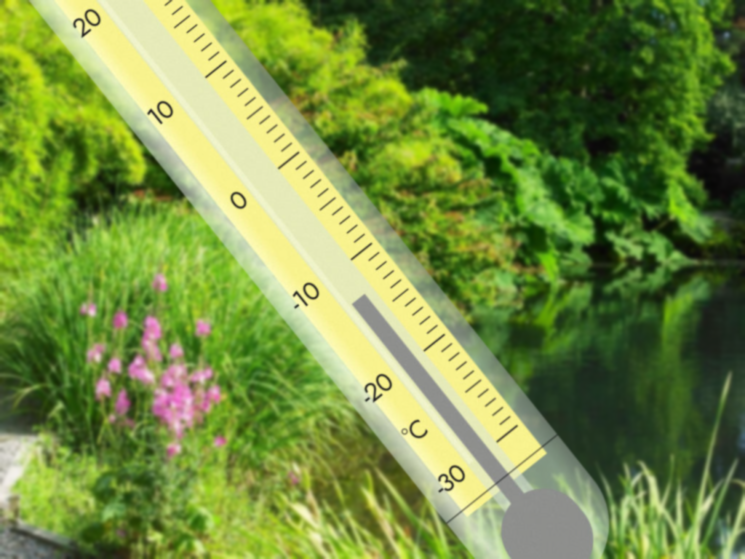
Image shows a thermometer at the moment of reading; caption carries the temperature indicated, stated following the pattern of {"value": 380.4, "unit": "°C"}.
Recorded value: {"value": -13, "unit": "°C"}
